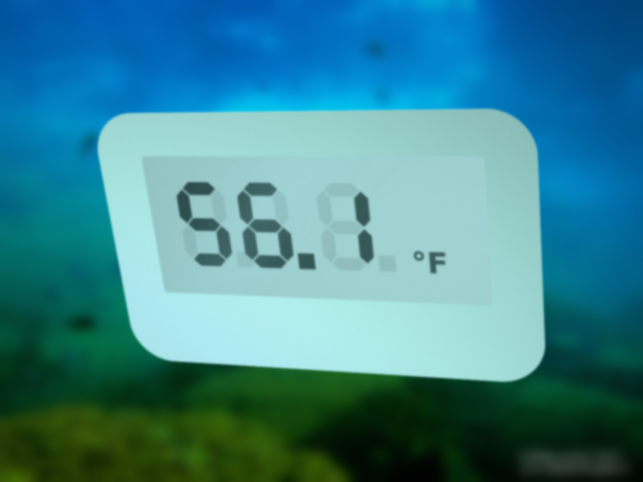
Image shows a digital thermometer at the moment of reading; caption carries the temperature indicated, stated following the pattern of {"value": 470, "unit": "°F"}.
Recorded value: {"value": 56.1, "unit": "°F"}
